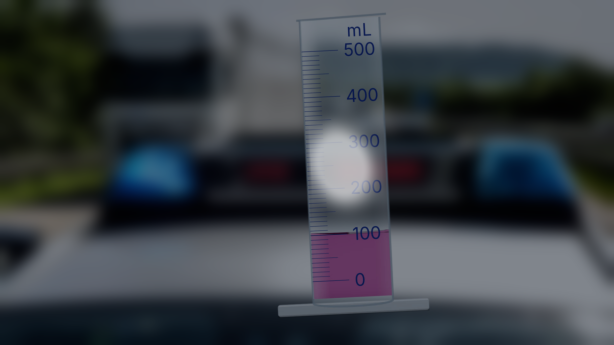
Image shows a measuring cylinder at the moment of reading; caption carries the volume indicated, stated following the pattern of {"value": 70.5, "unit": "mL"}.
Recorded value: {"value": 100, "unit": "mL"}
